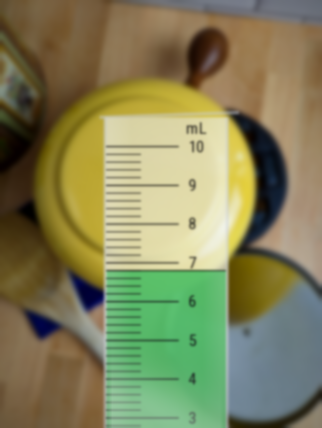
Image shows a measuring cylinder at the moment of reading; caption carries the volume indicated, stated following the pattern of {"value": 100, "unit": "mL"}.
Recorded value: {"value": 6.8, "unit": "mL"}
